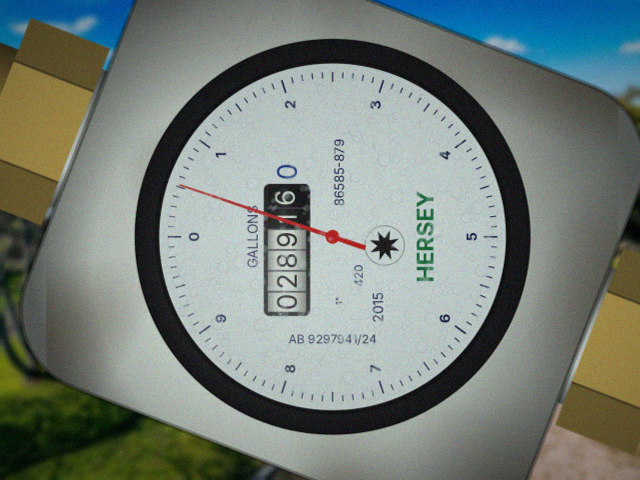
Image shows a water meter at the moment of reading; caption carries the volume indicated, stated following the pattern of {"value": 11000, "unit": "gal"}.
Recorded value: {"value": 289160.5, "unit": "gal"}
